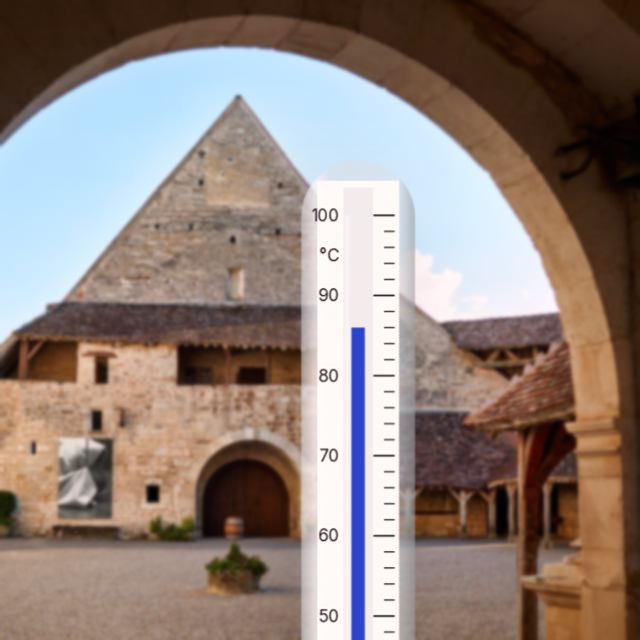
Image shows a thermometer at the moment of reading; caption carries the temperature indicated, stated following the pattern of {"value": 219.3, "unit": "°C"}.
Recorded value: {"value": 86, "unit": "°C"}
